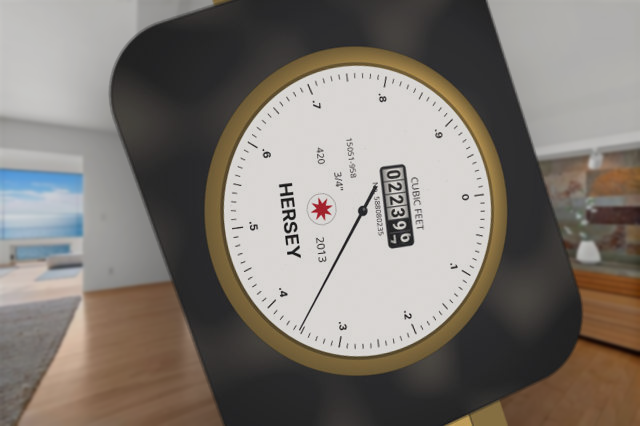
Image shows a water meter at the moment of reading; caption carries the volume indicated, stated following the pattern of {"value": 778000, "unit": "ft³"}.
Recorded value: {"value": 22396.35, "unit": "ft³"}
